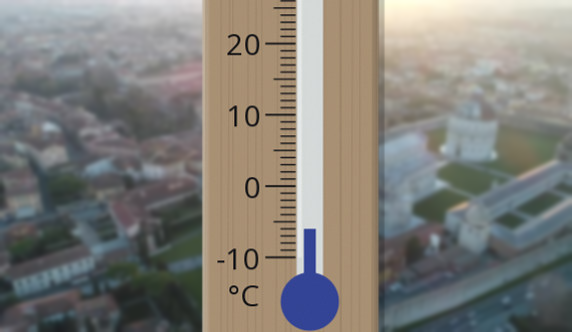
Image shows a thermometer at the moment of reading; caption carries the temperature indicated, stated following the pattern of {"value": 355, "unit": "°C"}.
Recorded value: {"value": -6, "unit": "°C"}
